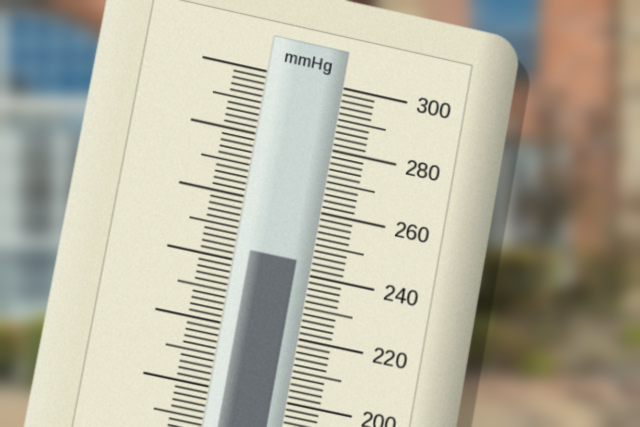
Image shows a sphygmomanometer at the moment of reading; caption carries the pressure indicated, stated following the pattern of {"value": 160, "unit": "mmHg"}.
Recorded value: {"value": 244, "unit": "mmHg"}
